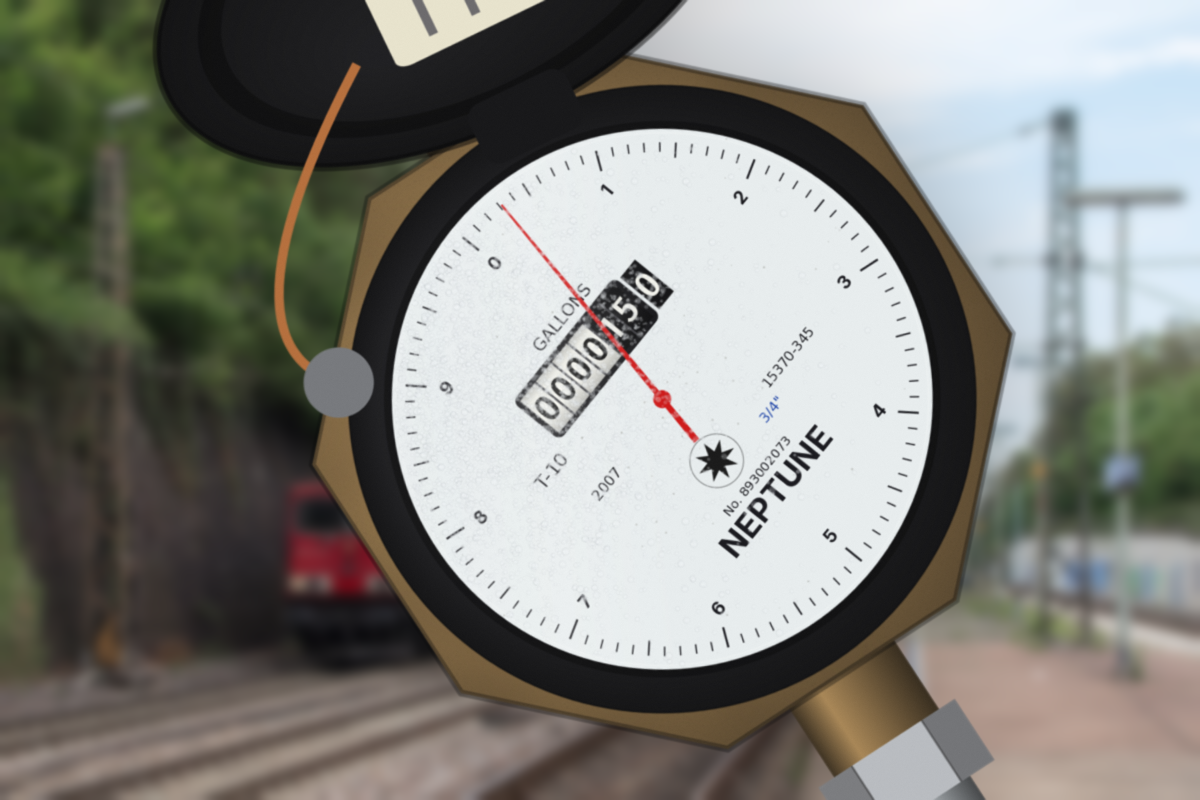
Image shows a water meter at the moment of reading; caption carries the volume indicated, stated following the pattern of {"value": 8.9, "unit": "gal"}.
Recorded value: {"value": 150.3, "unit": "gal"}
